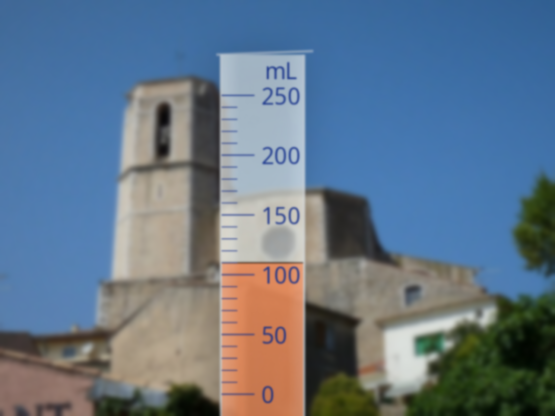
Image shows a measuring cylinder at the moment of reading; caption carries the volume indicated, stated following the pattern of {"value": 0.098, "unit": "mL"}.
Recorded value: {"value": 110, "unit": "mL"}
